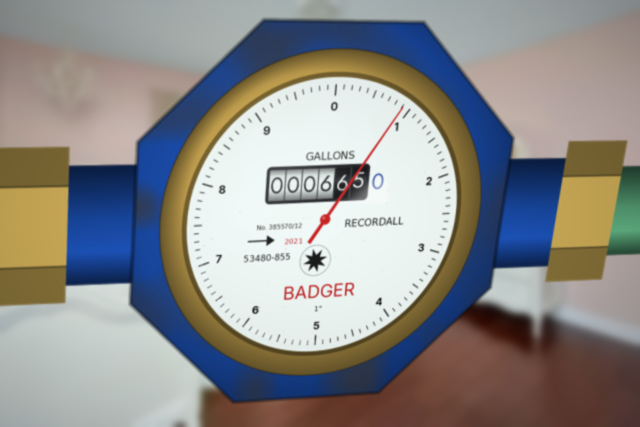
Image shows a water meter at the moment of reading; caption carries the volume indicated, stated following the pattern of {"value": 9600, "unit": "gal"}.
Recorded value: {"value": 6650.9, "unit": "gal"}
